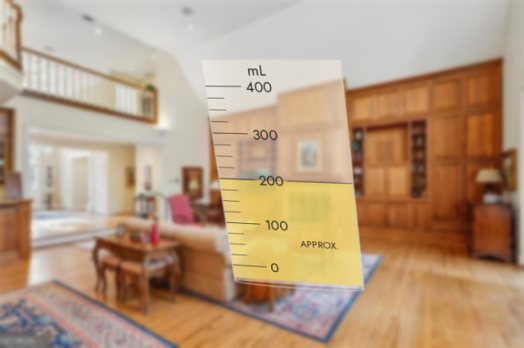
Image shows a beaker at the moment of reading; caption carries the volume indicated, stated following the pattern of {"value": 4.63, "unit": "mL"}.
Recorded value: {"value": 200, "unit": "mL"}
